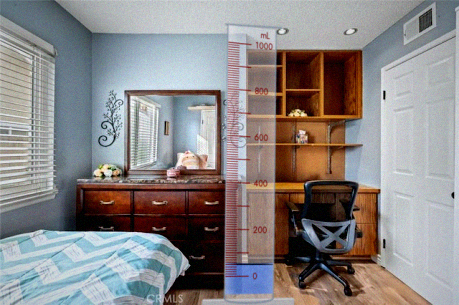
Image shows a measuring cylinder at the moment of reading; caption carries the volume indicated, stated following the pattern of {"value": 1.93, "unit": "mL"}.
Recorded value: {"value": 50, "unit": "mL"}
